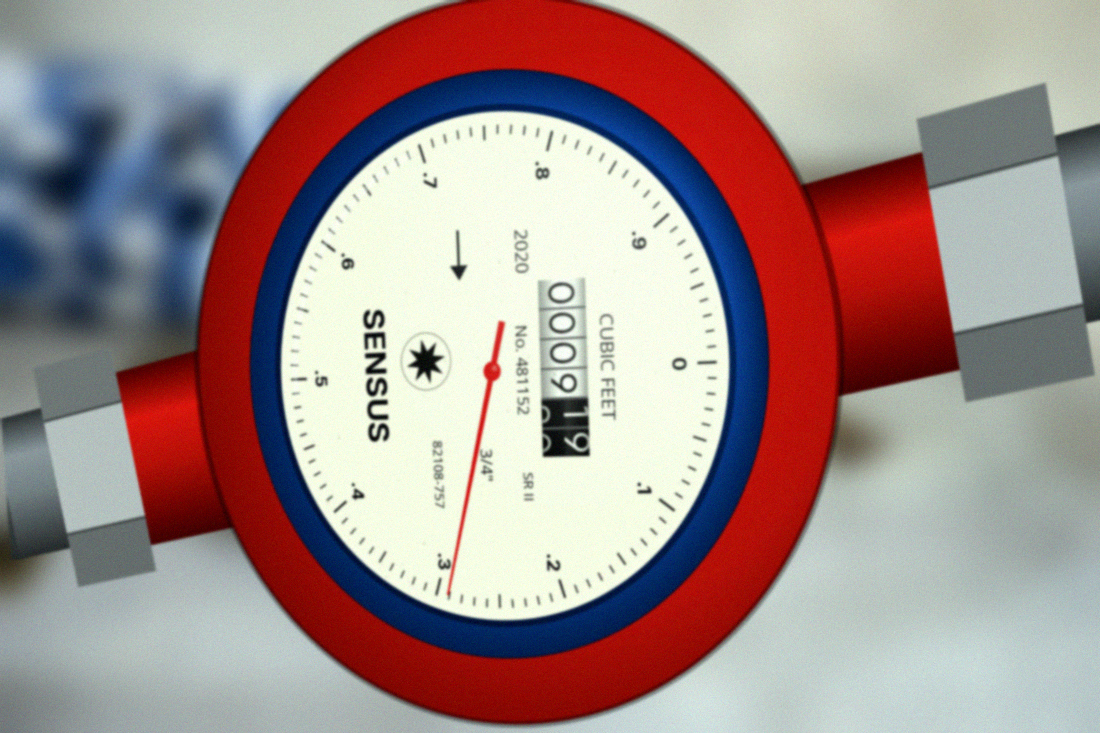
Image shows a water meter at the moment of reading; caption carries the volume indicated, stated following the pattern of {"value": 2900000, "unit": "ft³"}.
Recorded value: {"value": 919.29, "unit": "ft³"}
